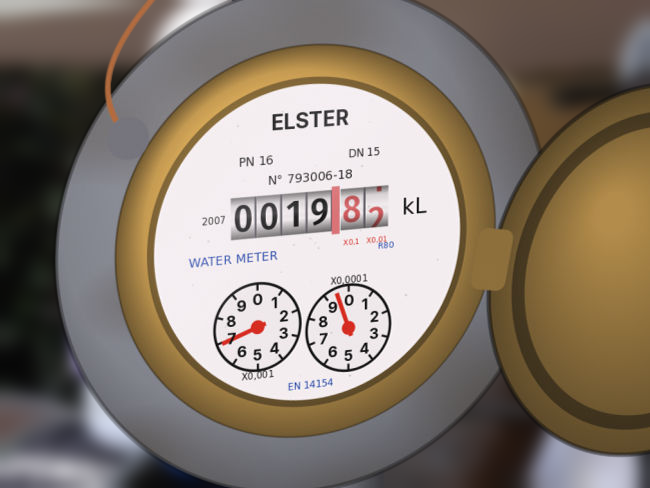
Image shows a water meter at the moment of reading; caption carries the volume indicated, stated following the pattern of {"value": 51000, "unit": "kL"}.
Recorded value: {"value": 19.8169, "unit": "kL"}
